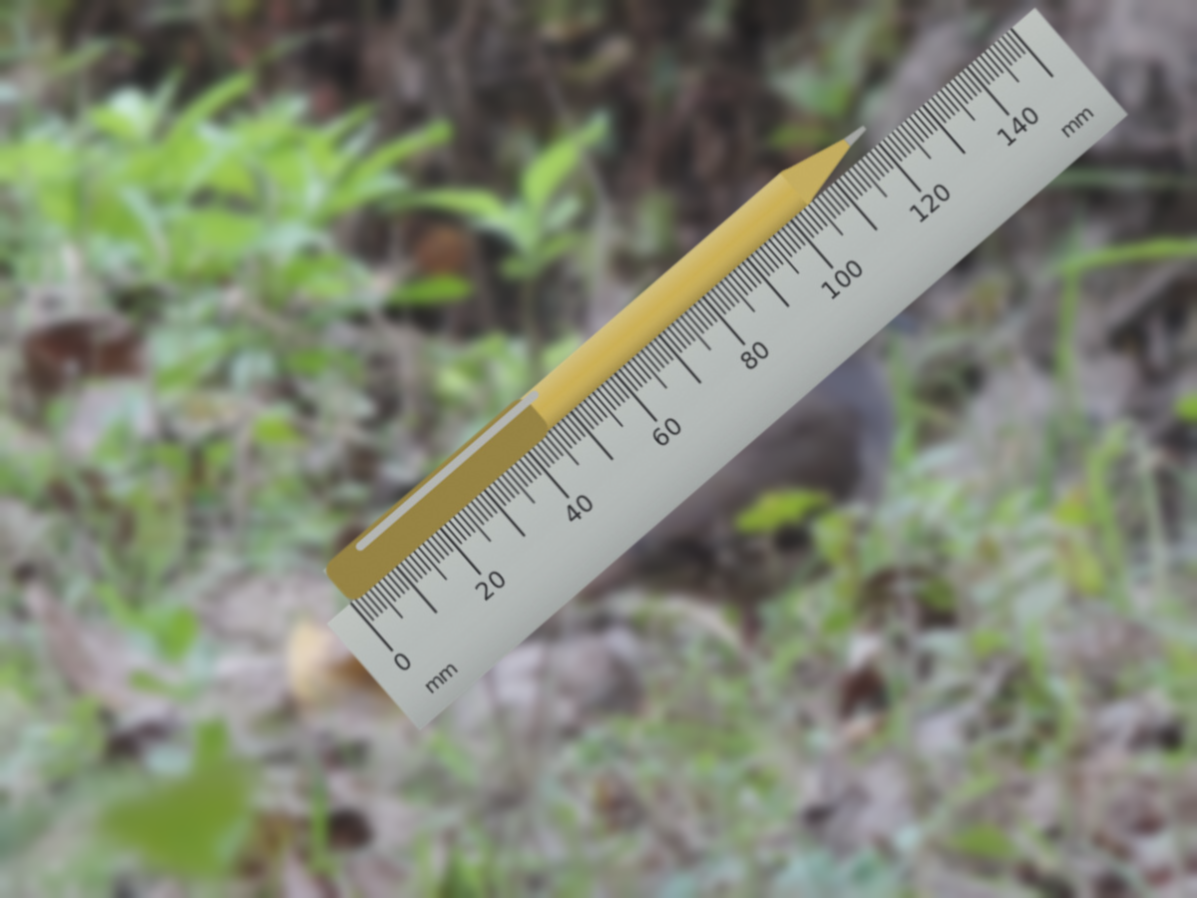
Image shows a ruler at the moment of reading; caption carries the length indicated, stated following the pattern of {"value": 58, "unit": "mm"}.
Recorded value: {"value": 120, "unit": "mm"}
